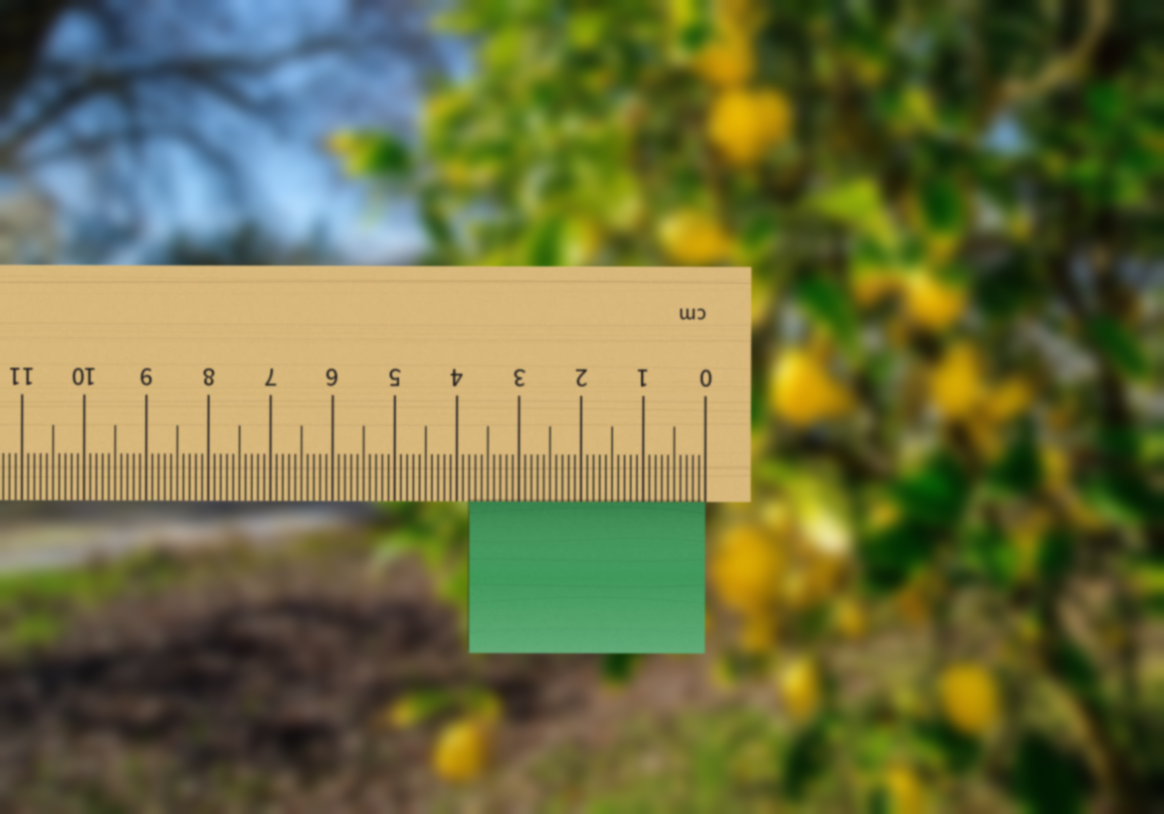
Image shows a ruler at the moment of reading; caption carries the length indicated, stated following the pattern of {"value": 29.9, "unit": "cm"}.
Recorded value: {"value": 3.8, "unit": "cm"}
